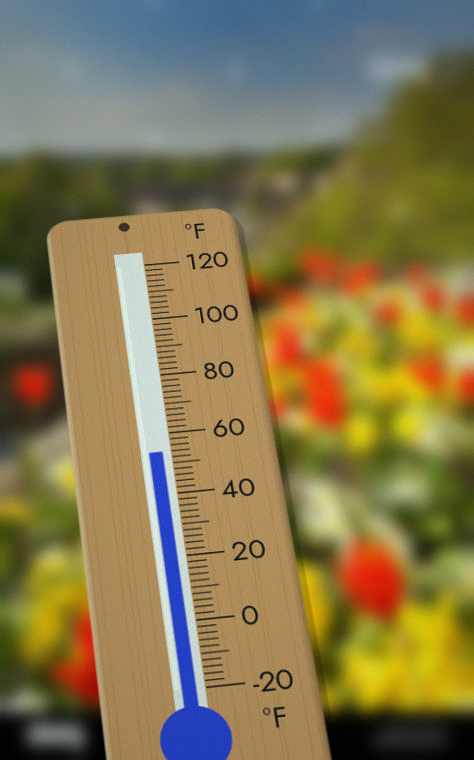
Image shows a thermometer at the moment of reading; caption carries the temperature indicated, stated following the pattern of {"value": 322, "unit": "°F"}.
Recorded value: {"value": 54, "unit": "°F"}
